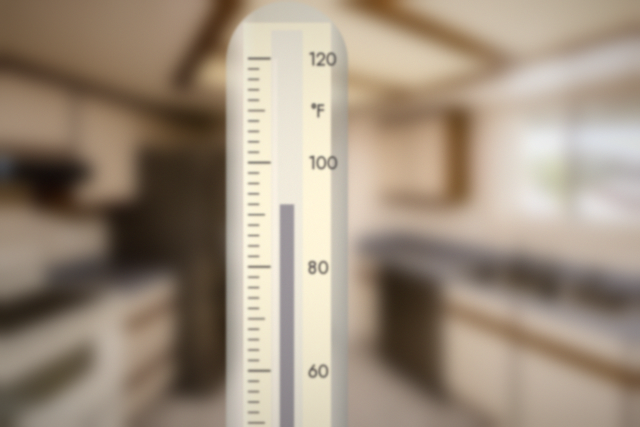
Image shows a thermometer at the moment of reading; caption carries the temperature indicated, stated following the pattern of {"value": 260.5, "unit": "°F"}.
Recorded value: {"value": 92, "unit": "°F"}
